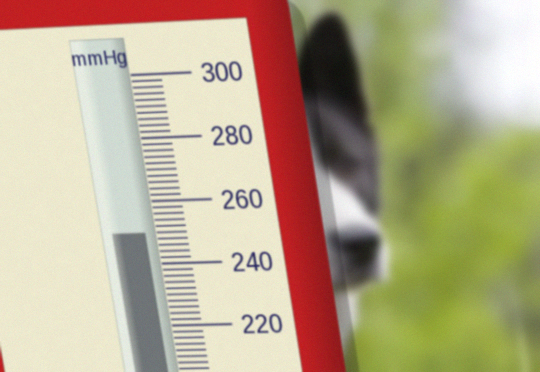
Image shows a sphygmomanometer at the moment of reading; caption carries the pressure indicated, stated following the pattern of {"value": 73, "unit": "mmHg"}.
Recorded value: {"value": 250, "unit": "mmHg"}
